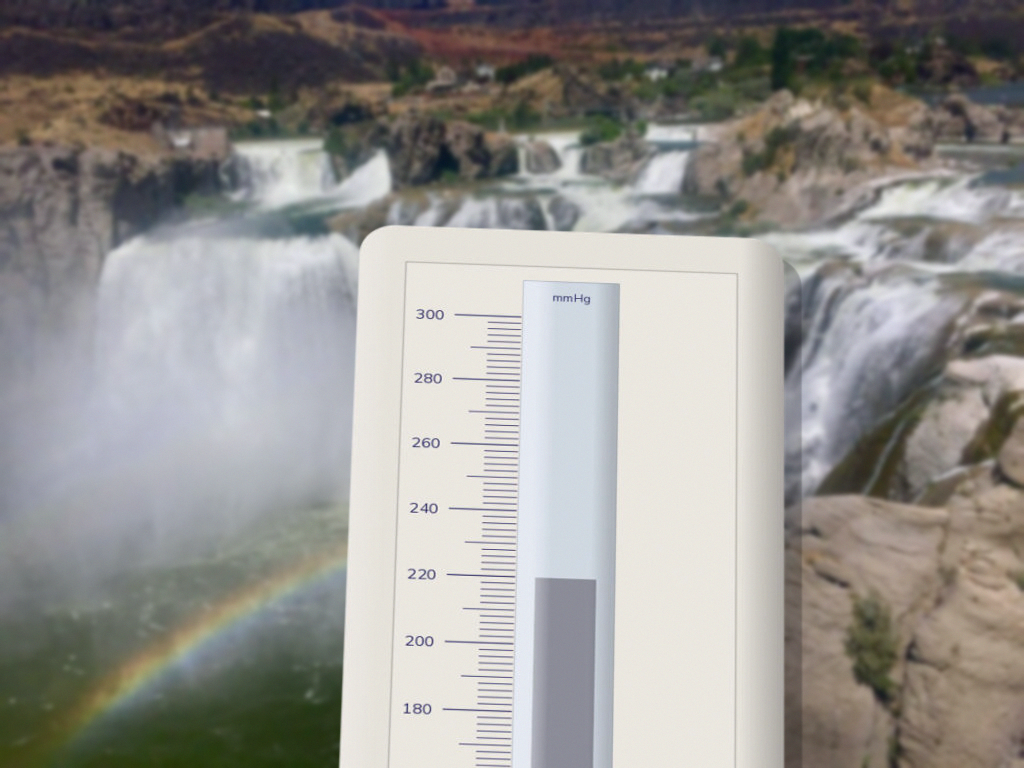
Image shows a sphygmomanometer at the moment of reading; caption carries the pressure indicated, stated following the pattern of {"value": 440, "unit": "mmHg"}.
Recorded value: {"value": 220, "unit": "mmHg"}
